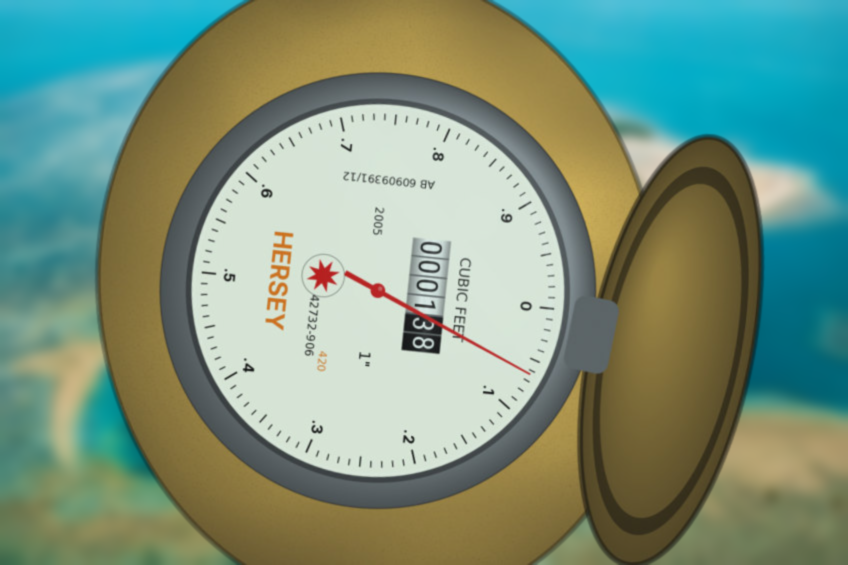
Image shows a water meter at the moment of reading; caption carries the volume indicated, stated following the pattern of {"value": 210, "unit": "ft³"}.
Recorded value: {"value": 138.06, "unit": "ft³"}
